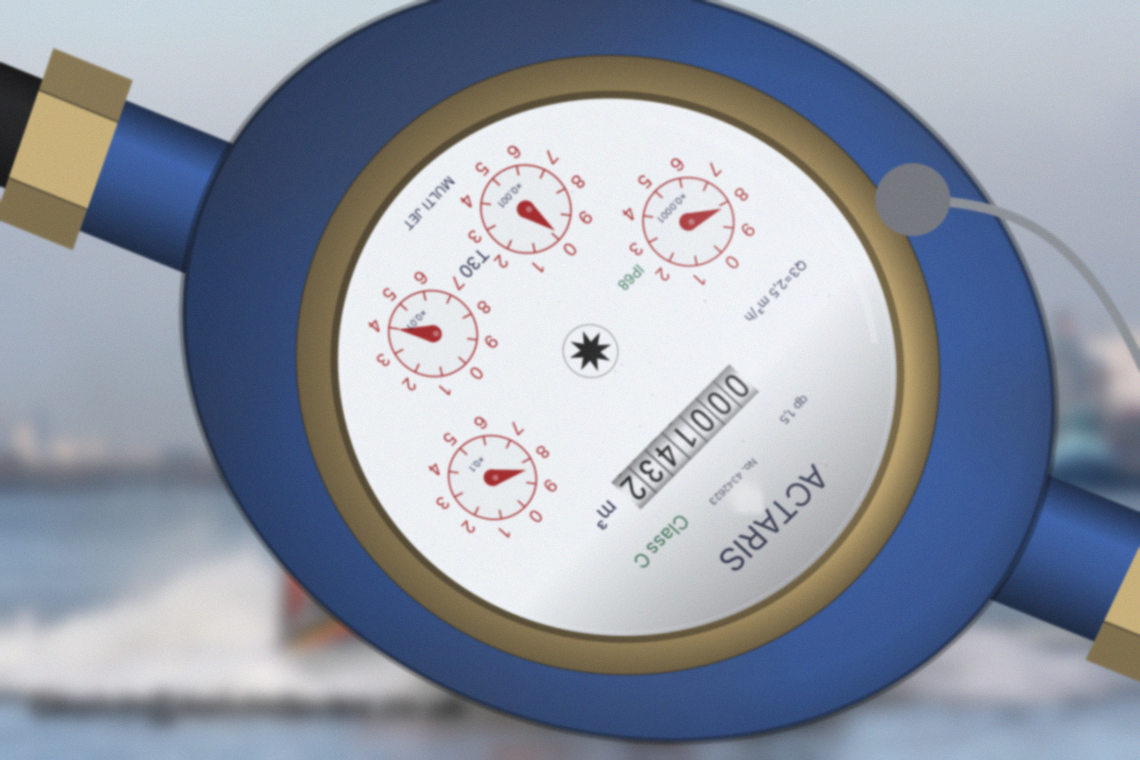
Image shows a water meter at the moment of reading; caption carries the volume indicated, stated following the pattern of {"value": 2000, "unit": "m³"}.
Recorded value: {"value": 1432.8398, "unit": "m³"}
